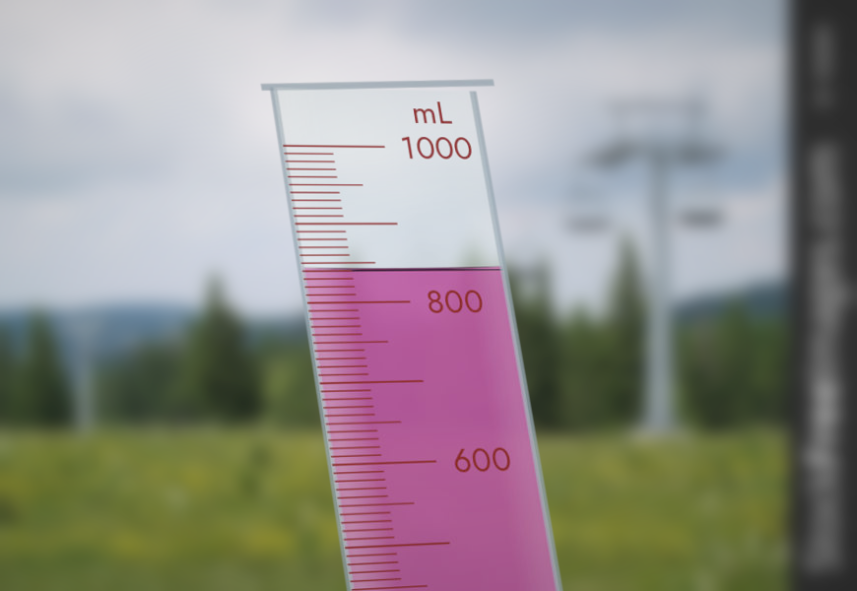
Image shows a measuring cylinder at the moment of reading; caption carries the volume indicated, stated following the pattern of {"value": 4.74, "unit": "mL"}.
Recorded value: {"value": 840, "unit": "mL"}
